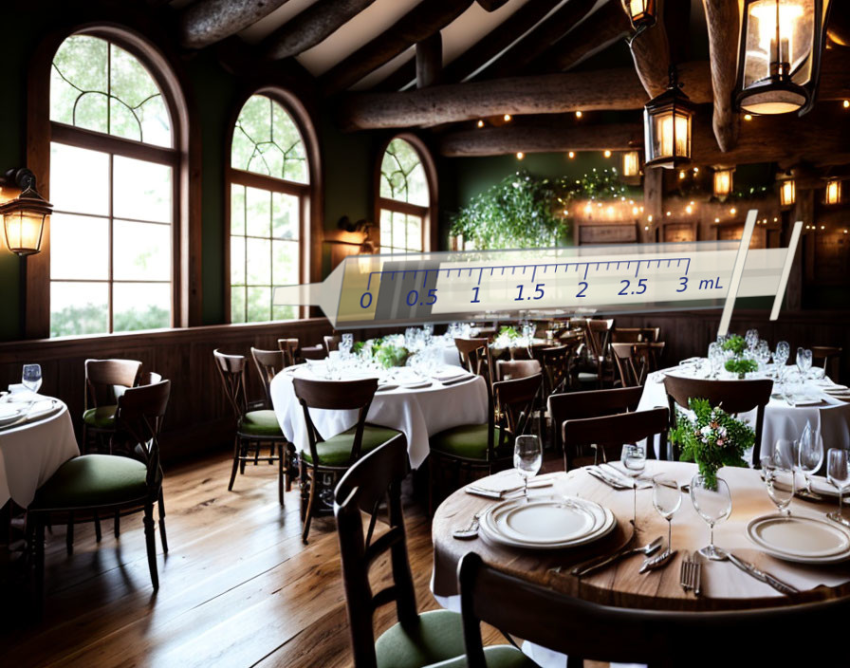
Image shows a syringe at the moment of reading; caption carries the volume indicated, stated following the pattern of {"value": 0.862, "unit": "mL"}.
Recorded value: {"value": 0.1, "unit": "mL"}
